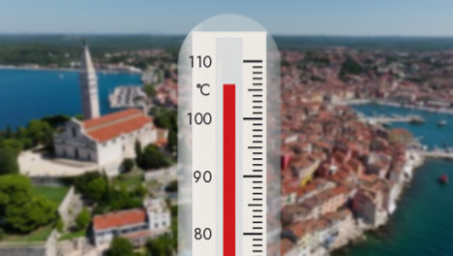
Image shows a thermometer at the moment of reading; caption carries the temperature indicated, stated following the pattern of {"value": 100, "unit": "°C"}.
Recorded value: {"value": 106, "unit": "°C"}
